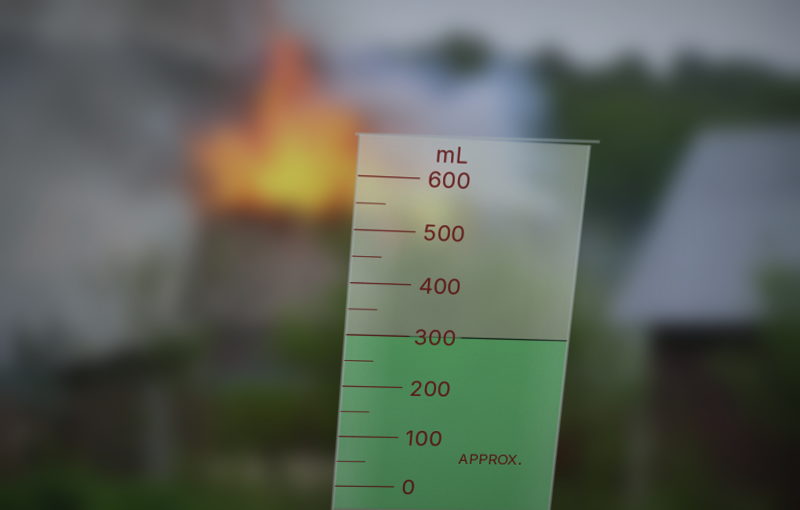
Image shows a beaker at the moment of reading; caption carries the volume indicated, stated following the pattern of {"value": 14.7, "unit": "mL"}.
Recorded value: {"value": 300, "unit": "mL"}
